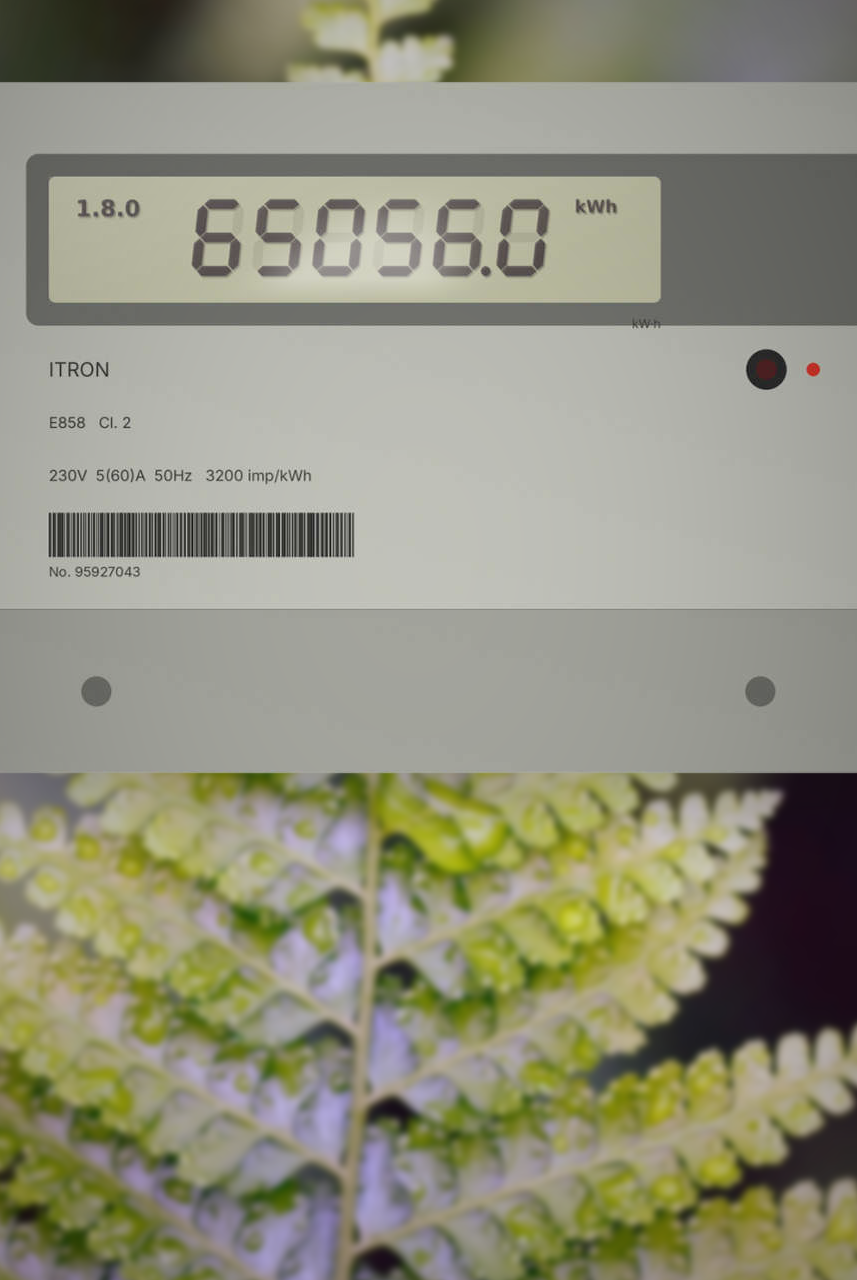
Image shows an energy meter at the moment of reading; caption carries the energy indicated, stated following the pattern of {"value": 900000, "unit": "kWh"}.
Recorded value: {"value": 65056.0, "unit": "kWh"}
